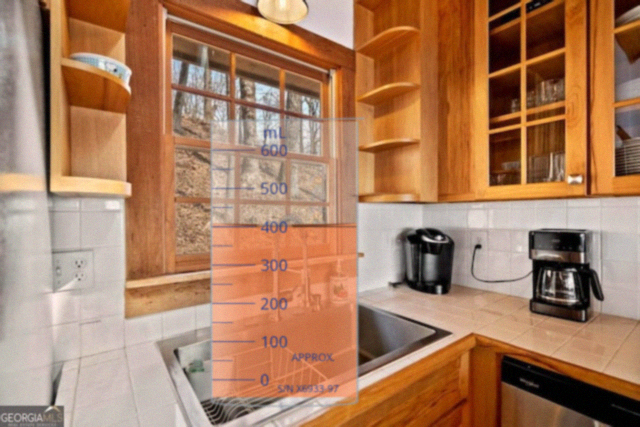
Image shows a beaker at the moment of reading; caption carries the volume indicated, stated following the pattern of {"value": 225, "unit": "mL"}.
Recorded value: {"value": 400, "unit": "mL"}
